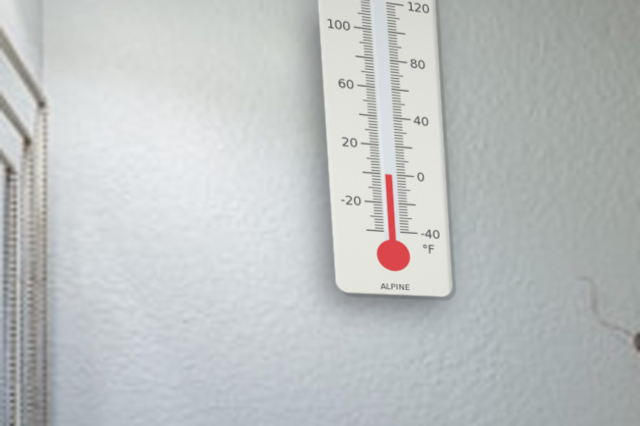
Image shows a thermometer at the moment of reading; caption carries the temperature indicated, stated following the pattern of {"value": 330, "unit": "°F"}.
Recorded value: {"value": 0, "unit": "°F"}
